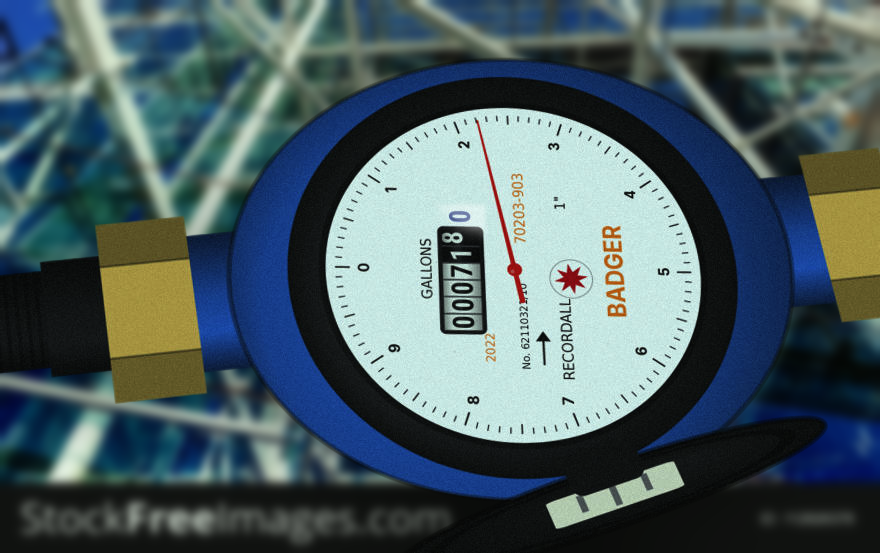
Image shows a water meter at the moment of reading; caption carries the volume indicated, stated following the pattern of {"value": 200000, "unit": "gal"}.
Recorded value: {"value": 7182.2, "unit": "gal"}
